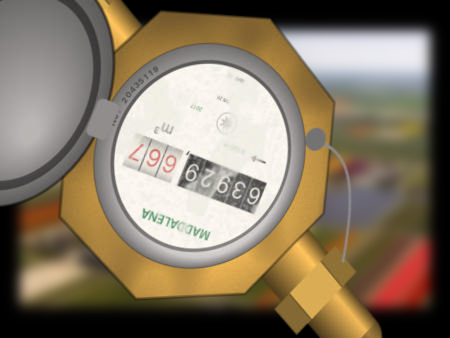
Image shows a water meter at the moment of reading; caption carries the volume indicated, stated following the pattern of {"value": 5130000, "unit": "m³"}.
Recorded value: {"value": 63929.667, "unit": "m³"}
